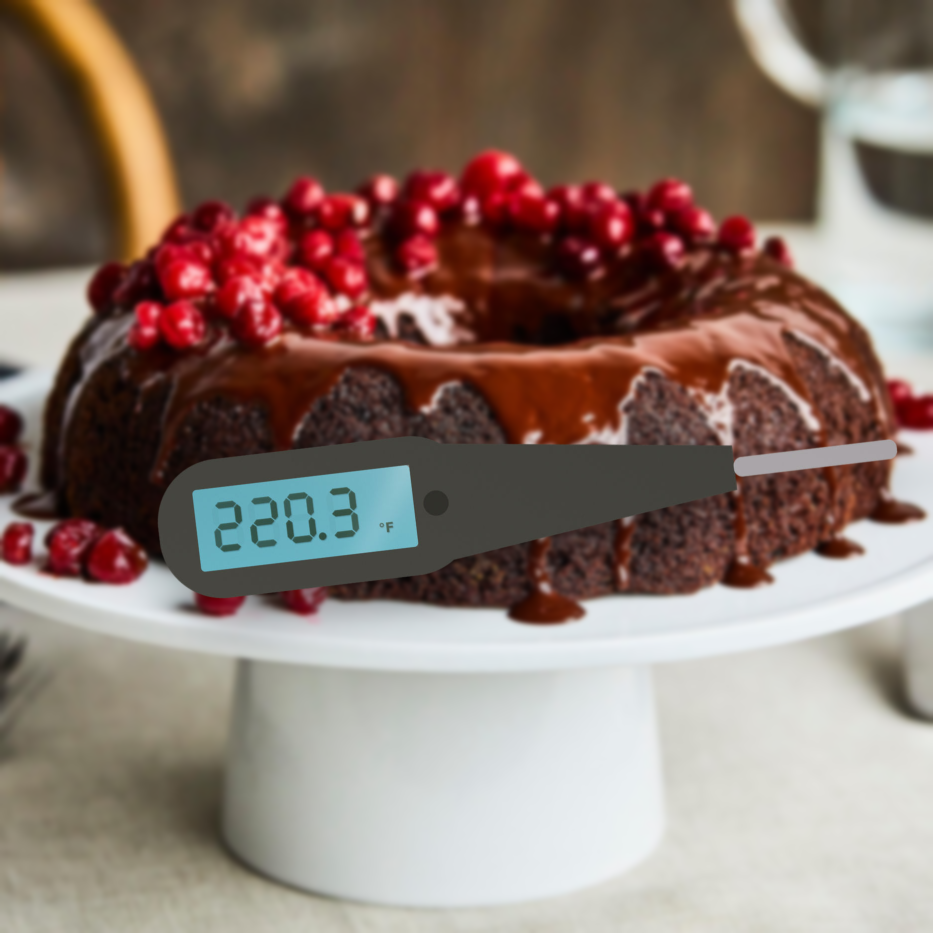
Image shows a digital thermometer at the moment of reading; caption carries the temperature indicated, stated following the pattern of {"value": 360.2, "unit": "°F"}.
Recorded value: {"value": 220.3, "unit": "°F"}
